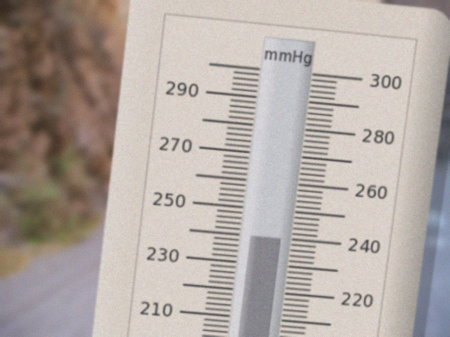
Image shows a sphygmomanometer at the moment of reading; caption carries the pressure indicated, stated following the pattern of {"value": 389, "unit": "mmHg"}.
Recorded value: {"value": 240, "unit": "mmHg"}
